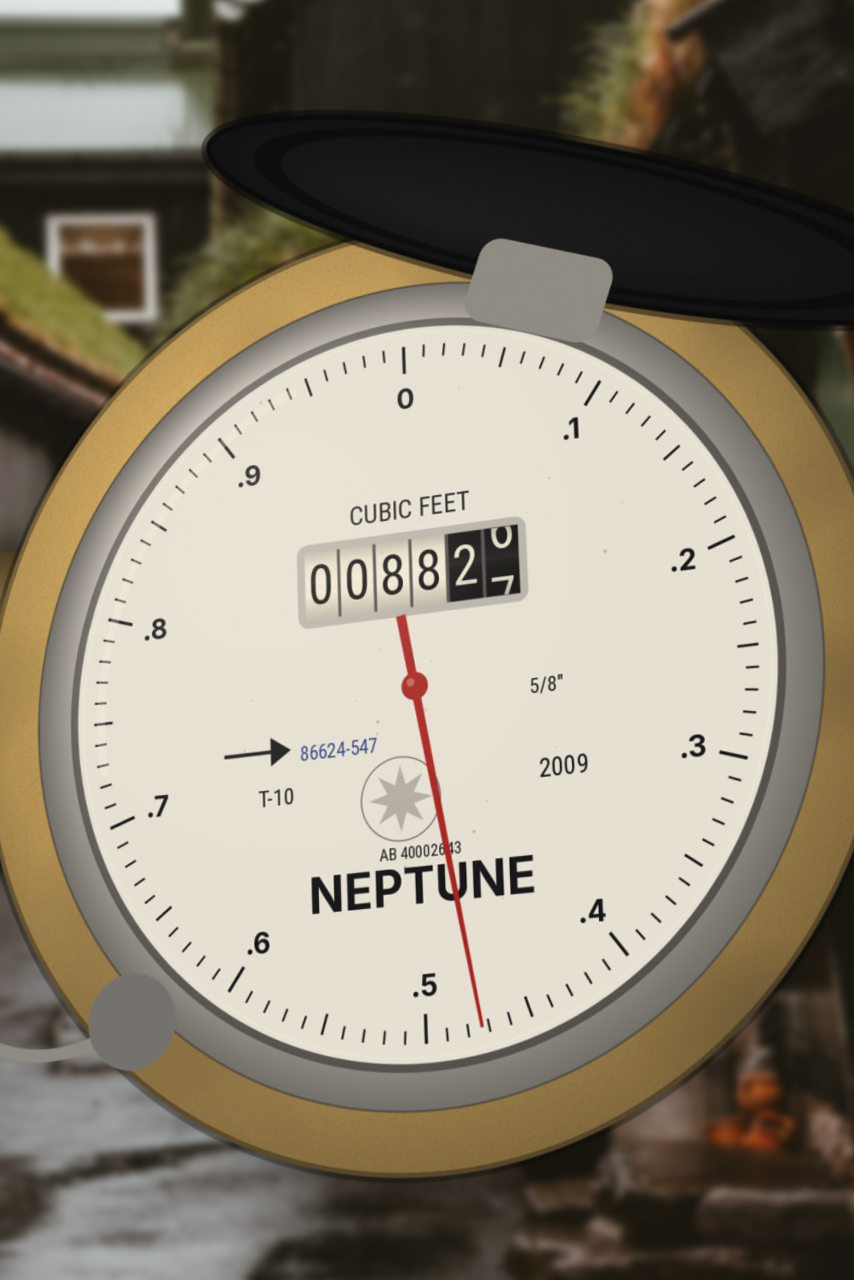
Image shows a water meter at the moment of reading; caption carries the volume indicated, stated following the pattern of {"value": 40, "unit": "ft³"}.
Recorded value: {"value": 8826.47, "unit": "ft³"}
